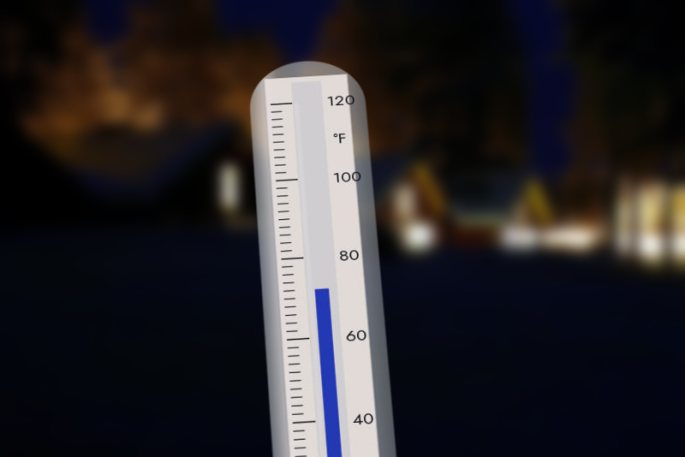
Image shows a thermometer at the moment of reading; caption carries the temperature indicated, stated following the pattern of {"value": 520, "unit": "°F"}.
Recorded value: {"value": 72, "unit": "°F"}
